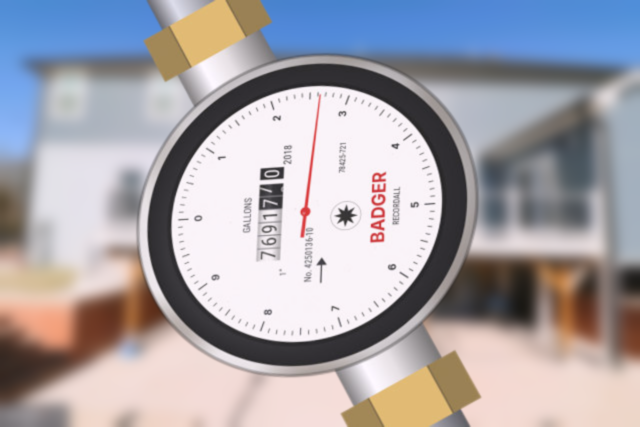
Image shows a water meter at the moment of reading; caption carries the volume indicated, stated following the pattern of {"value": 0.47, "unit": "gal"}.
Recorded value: {"value": 7691772.6, "unit": "gal"}
